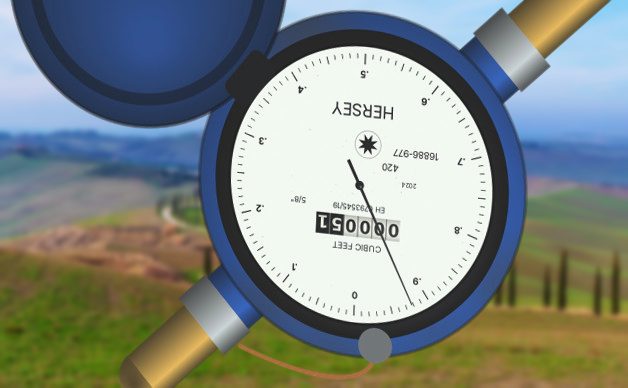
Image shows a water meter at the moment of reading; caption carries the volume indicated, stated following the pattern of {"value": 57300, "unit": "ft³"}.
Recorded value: {"value": 50.92, "unit": "ft³"}
